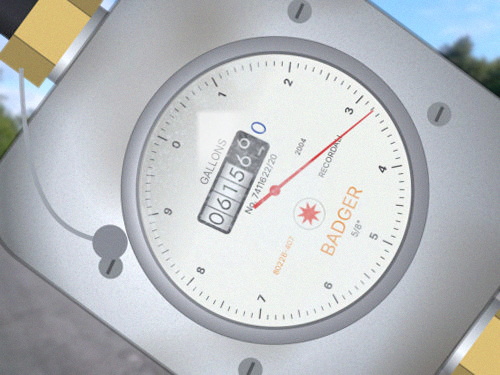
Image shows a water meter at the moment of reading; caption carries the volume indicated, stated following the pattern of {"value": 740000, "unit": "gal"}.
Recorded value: {"value": 615663.2, "unit": "gal"}
